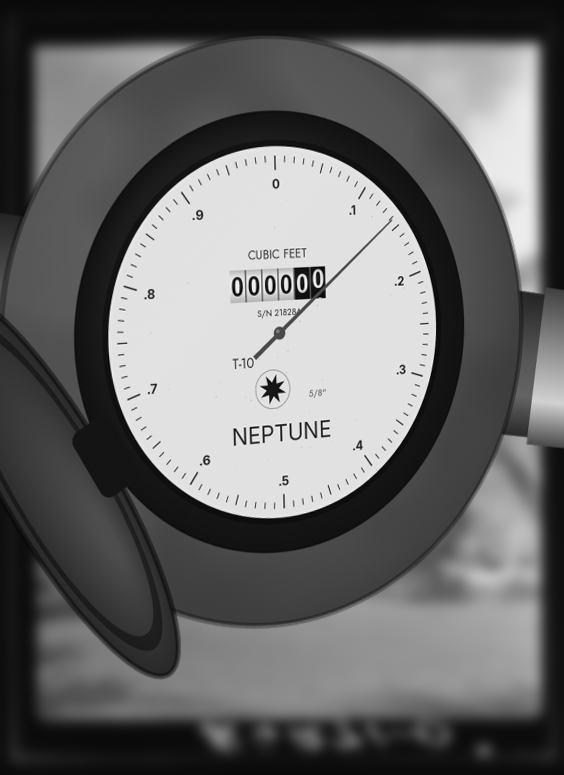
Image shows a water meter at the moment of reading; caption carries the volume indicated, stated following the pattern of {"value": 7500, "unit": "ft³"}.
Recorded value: {"value": 0.14, "unit": "ft³"}
